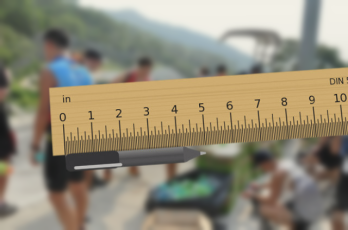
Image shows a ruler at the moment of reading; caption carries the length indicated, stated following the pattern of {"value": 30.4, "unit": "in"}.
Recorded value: {"value": 5, "unit": "in"}
